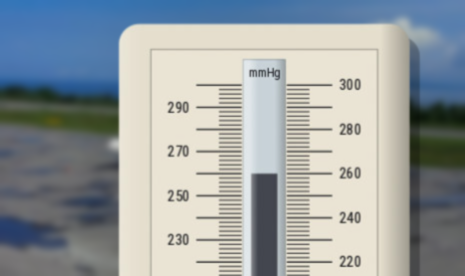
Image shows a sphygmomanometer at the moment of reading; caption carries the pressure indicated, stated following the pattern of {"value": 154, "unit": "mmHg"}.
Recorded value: {"value": 260, "unit": "mmHg"}
